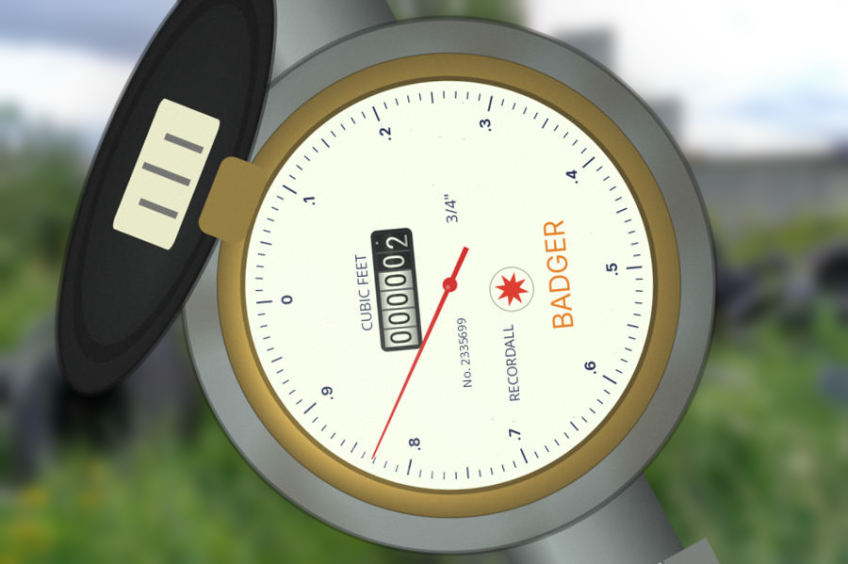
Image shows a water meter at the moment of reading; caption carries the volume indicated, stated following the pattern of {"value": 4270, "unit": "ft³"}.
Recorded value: {"value": 1.83, "unit": "ft³"}
